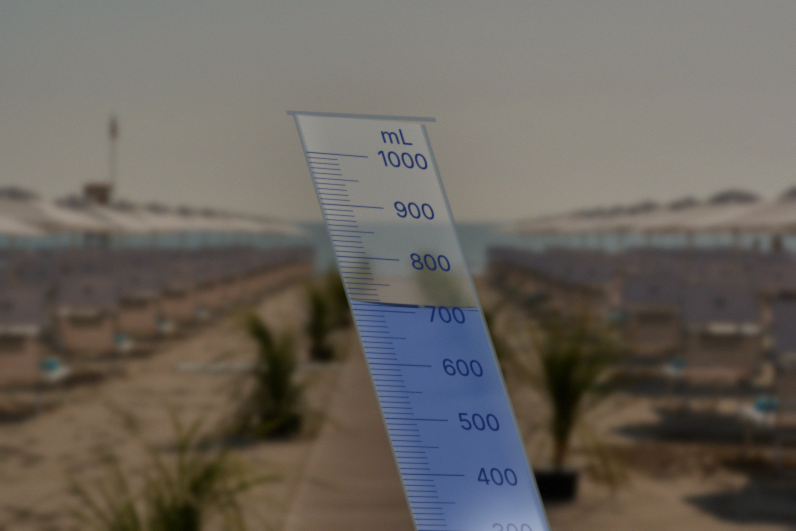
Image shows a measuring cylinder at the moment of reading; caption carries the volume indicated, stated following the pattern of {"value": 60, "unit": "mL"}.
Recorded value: {"value": 710, "unit": "mL"}
